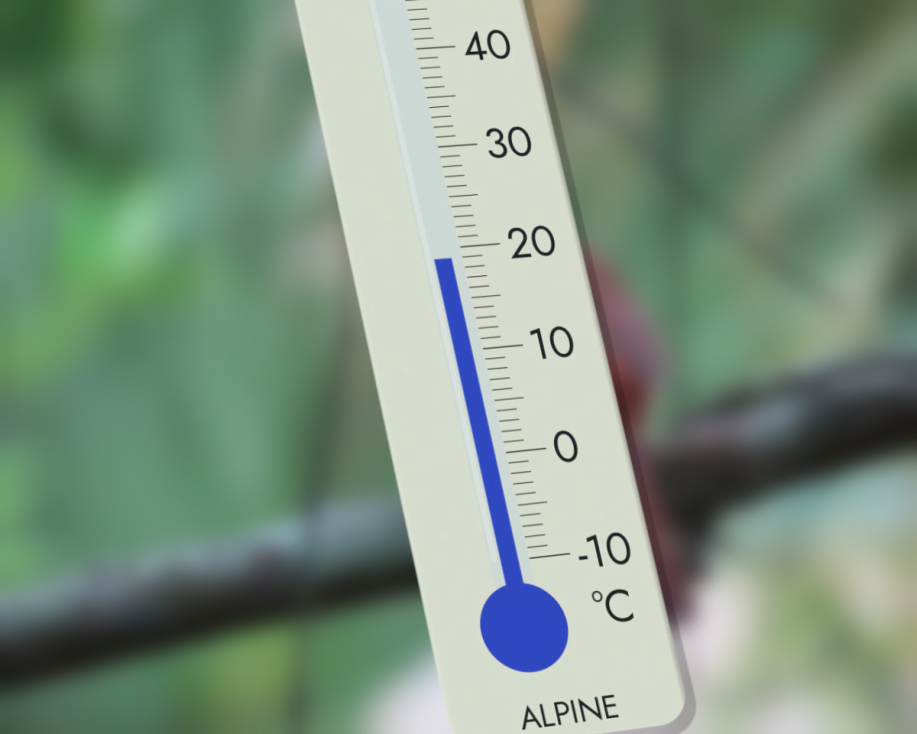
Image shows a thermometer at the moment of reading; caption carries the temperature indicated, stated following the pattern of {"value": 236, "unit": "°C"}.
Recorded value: {"value": 19, "unit": "°C"}
